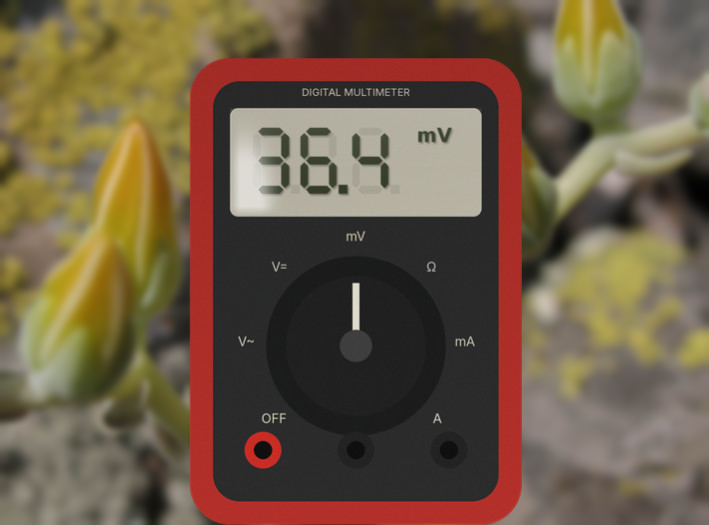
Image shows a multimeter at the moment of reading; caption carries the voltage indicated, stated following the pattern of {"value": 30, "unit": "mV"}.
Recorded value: {"value": 36.4, "unit": "mV"}
